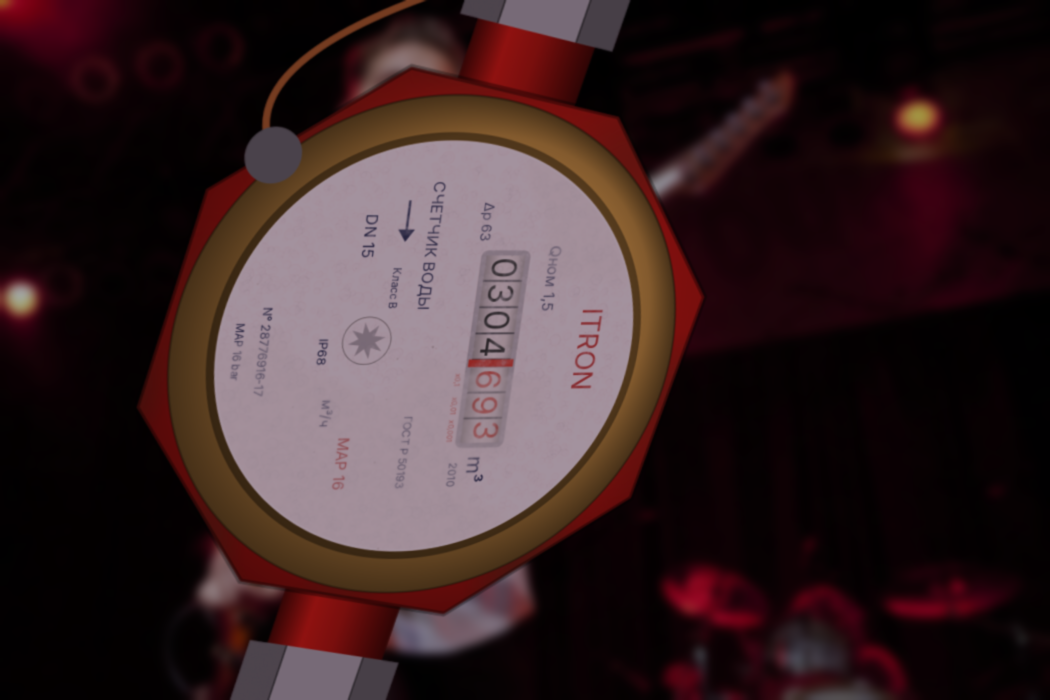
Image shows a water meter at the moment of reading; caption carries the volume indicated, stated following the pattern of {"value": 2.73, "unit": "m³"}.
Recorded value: {"value": 304.693, "unit": "m³"}
